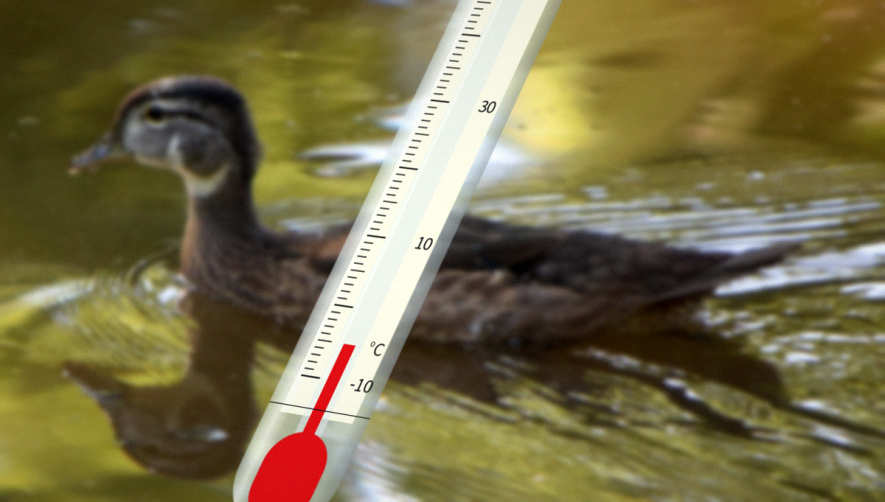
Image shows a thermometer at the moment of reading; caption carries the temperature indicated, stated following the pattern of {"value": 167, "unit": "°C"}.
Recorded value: {"value": -5, "unit": "°C"}
